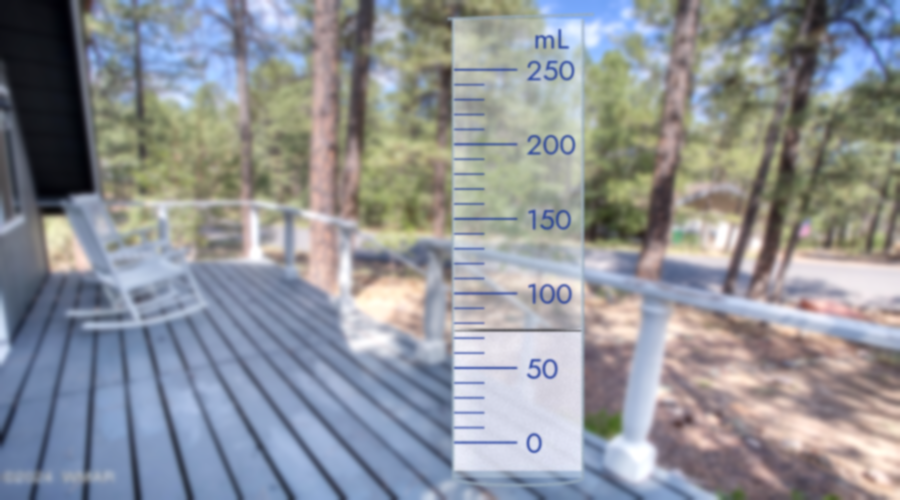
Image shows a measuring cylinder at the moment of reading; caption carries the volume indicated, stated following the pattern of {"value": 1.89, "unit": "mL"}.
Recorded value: {"value": 75, "unit": "mL"}
